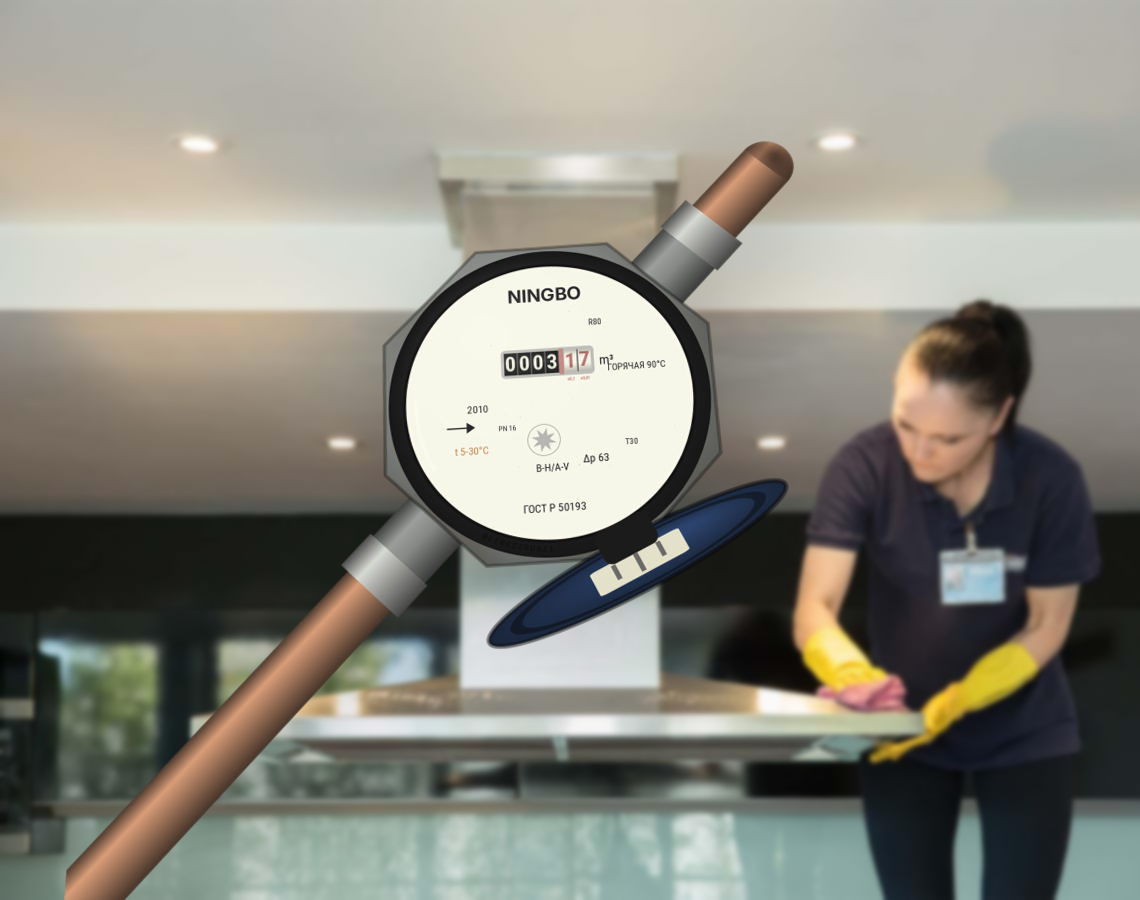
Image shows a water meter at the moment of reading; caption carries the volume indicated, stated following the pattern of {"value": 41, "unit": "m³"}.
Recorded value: {"value": 3.17, "unit": "m³"}
